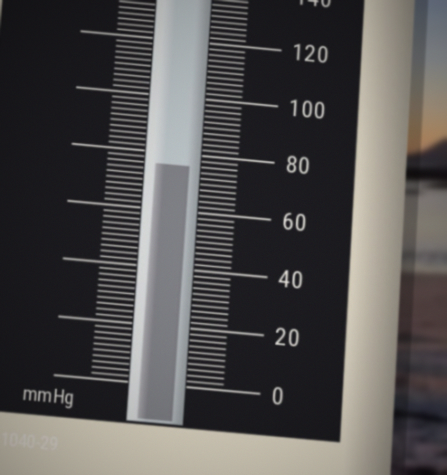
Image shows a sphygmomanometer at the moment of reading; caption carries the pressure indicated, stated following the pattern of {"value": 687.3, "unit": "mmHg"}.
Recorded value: {"value": 76, "unit": "mmHg"}
